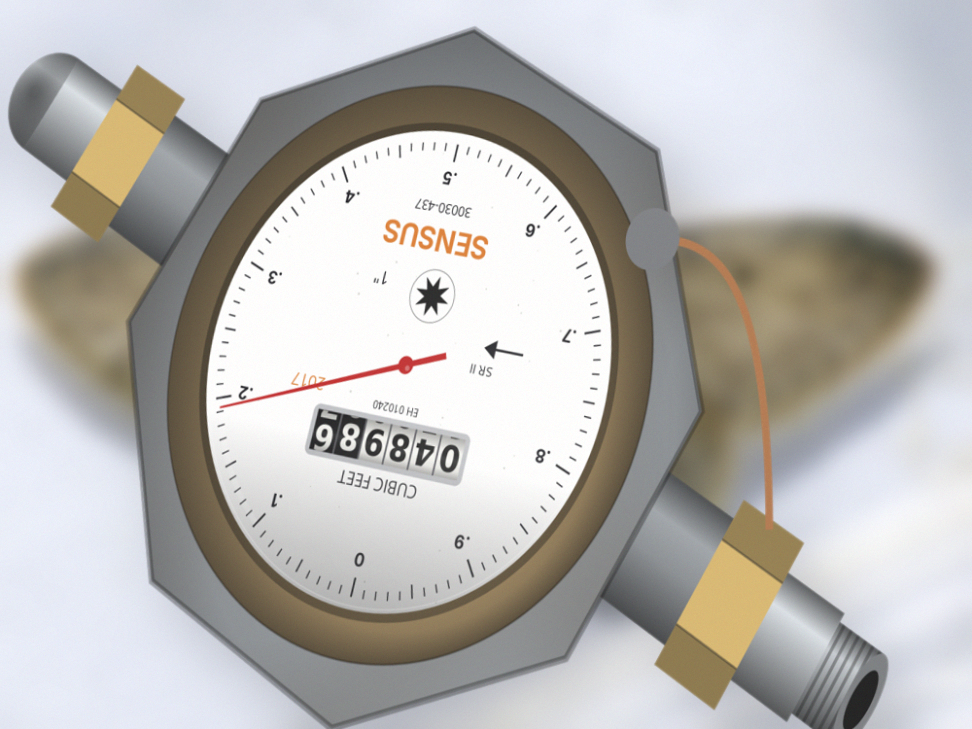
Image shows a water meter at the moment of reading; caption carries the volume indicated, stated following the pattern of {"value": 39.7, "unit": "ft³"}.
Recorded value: {"value": 48986.19, "unit": "ft³"}
